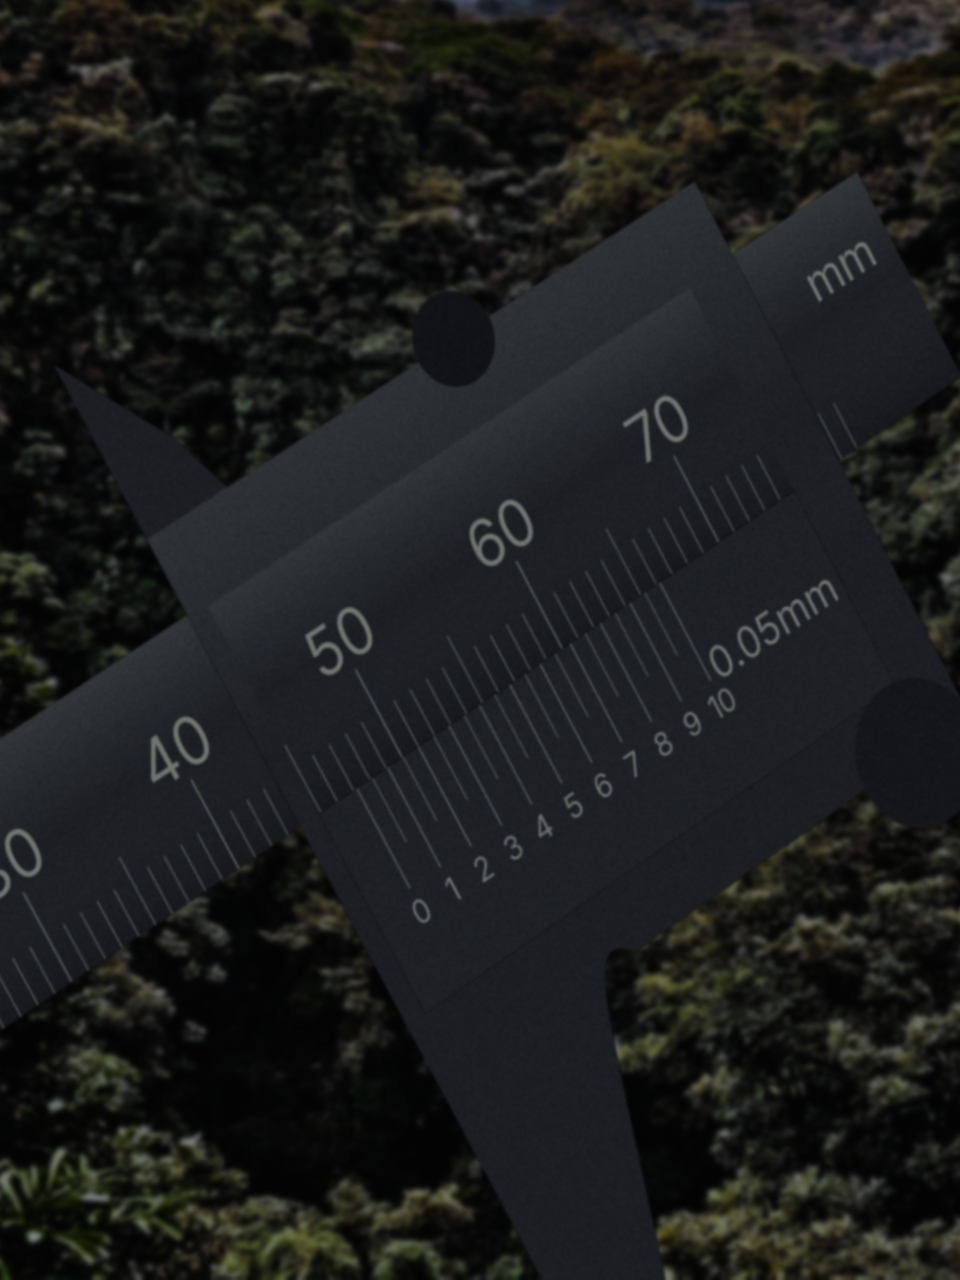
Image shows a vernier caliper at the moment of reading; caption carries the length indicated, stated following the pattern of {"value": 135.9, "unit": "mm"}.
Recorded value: {"value": 47.2, "unit": "mm"}
